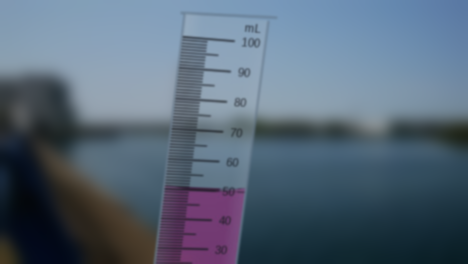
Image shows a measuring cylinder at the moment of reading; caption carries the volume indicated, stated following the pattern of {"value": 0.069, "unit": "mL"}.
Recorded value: {"value": 50, "unit": "mL"}
